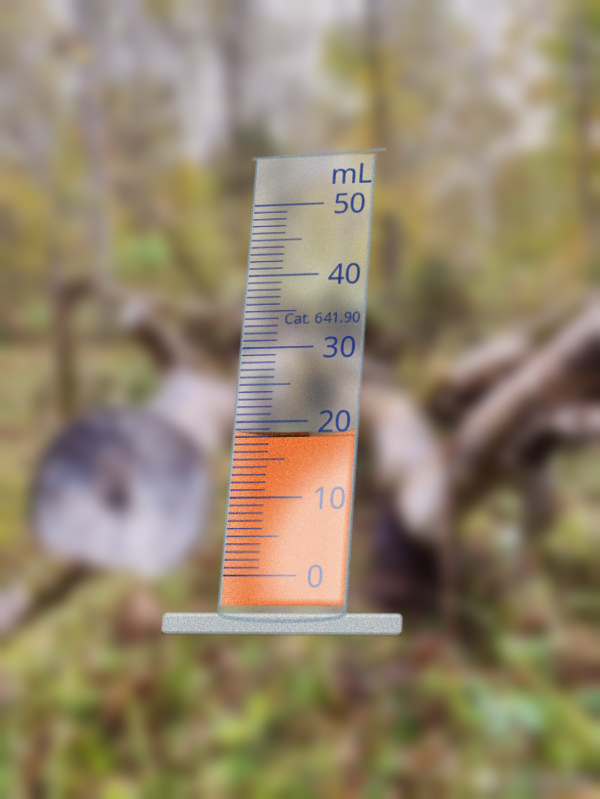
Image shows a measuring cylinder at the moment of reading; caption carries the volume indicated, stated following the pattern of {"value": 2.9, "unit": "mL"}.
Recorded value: {"value": 18, "unit": "mL"}
